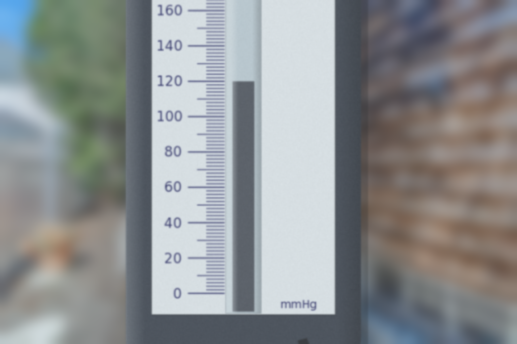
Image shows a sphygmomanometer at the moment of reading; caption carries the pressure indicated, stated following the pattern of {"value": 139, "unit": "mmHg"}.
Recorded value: {"value": 120, "unit": "mmHg"}
